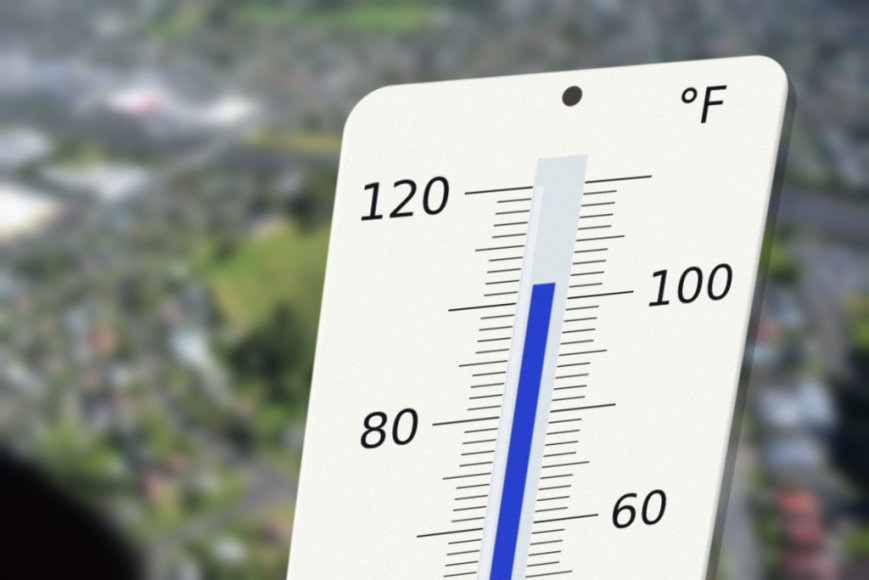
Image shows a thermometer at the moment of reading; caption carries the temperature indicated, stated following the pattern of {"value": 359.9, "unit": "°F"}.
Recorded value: {"value": 103, "unit": "°F"}
